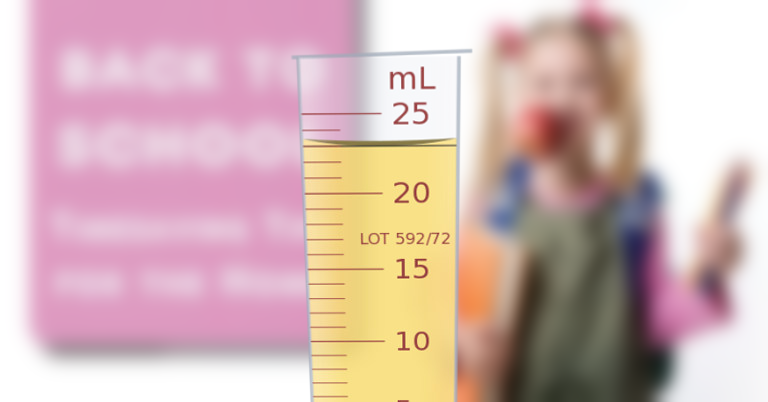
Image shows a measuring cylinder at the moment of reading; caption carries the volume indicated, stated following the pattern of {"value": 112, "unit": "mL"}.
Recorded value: {"value": 23, "unit": "mL"}
